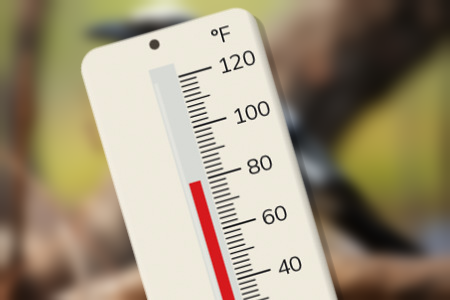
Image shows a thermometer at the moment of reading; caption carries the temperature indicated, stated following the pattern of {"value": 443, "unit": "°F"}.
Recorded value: {"value": 80, "unit": "°F"}
